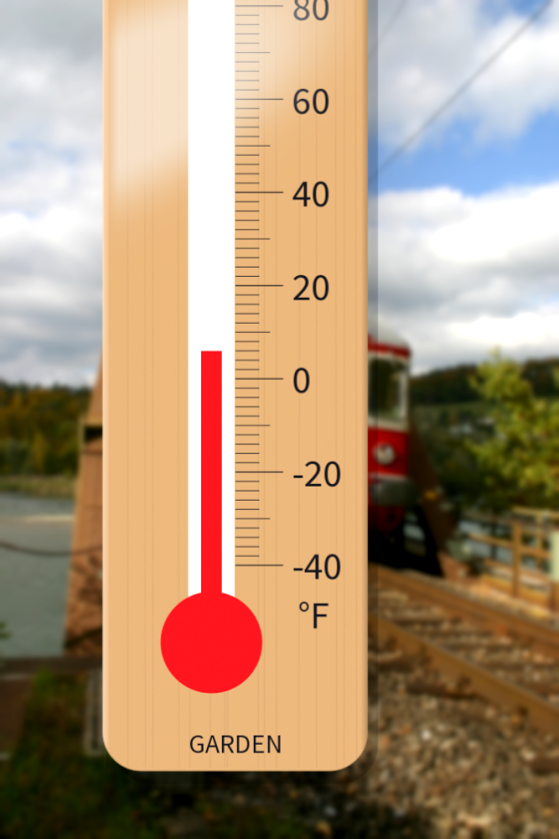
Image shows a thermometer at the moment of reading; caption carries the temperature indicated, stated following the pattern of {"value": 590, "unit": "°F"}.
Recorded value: {"value": 6, "unit": "°F"}
